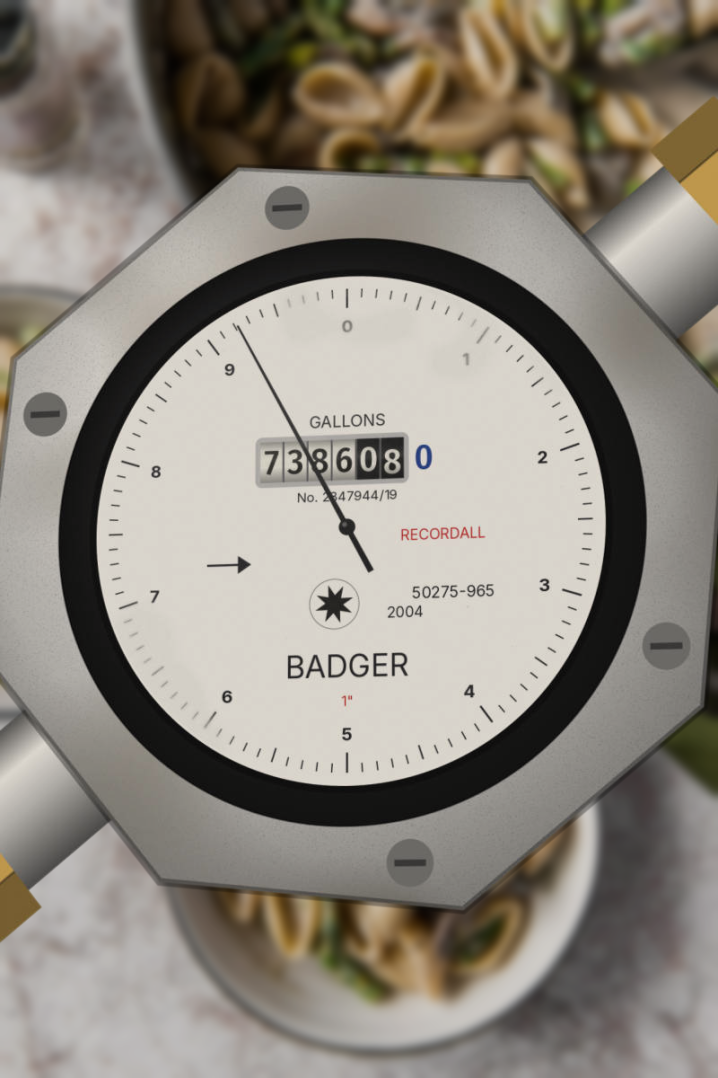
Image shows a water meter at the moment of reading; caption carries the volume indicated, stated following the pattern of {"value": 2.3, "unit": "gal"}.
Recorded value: {"value": 7386079.2, "unit": "gal"}
